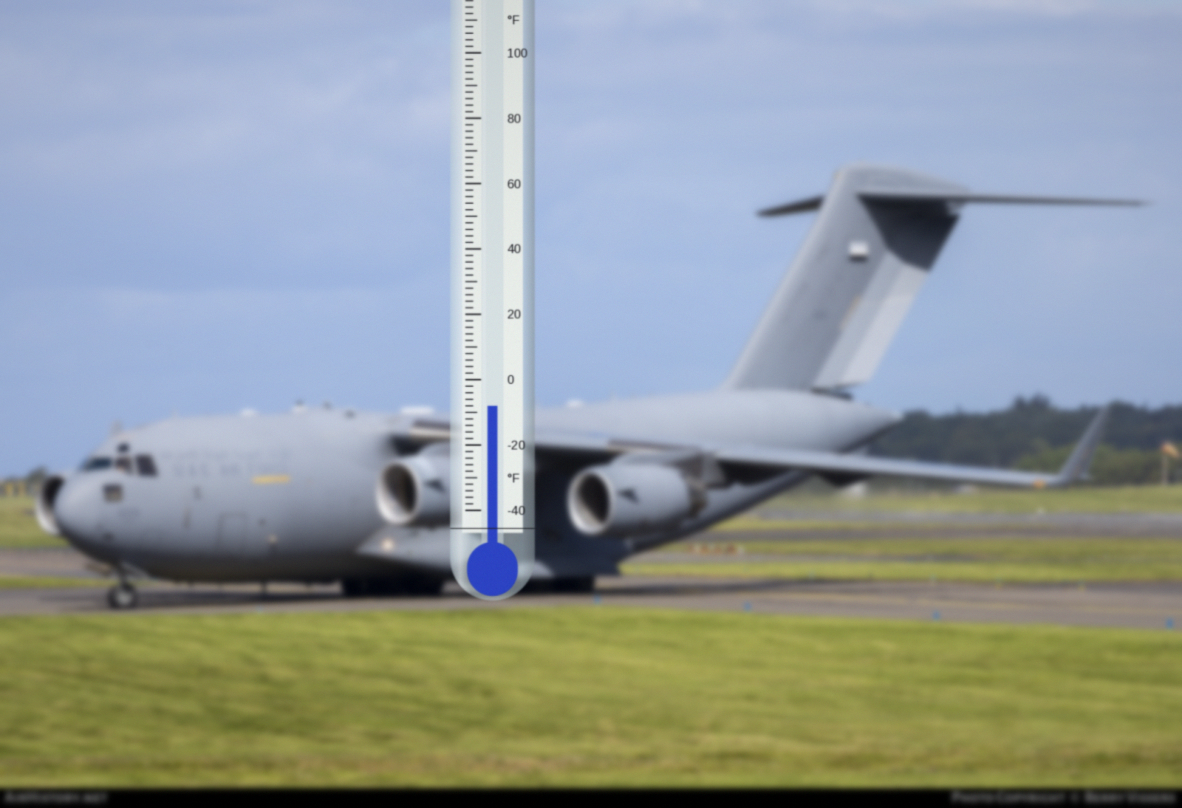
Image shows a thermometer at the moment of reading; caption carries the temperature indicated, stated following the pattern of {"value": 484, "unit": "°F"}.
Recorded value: {"value": -8, "unit": "°F"}
